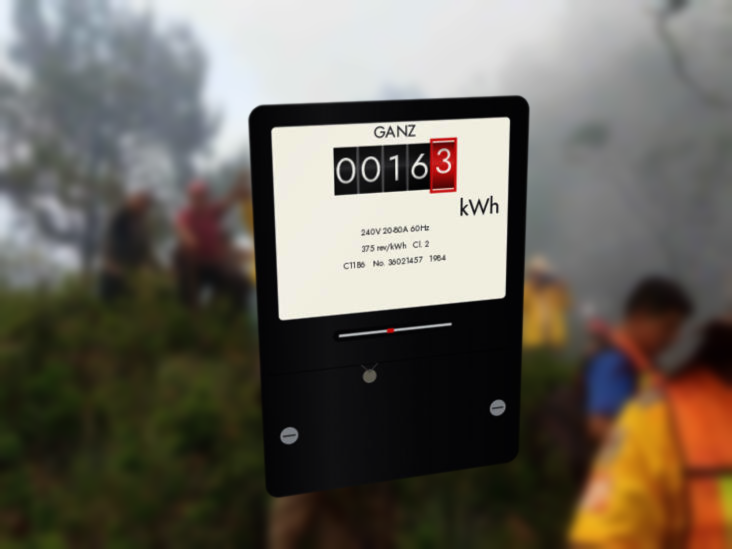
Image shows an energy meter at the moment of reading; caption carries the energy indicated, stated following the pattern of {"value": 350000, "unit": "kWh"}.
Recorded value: {"value": 16.3, "unit": "kWh"}
